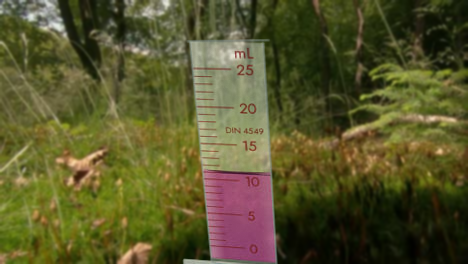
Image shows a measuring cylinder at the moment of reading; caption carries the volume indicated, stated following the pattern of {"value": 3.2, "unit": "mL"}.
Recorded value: {"value": 11, "unit": "mL"}
